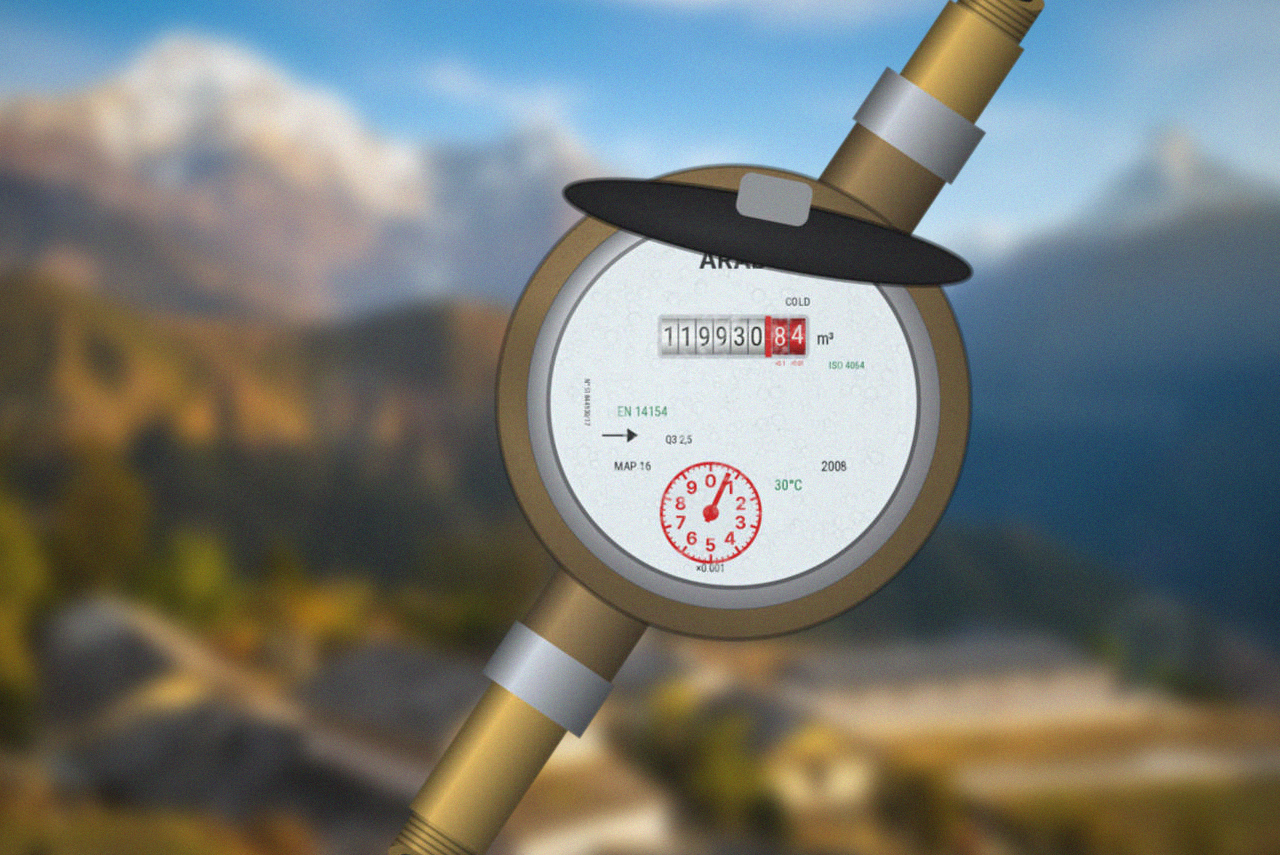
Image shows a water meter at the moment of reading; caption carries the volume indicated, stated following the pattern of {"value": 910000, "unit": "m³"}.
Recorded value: {"value": 119930.840, "unit": "m³"}
